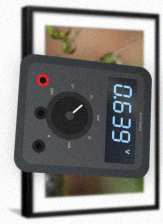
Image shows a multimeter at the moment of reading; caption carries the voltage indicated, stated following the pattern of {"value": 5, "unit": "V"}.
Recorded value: {"value": 0.639, "unit": "V"}
